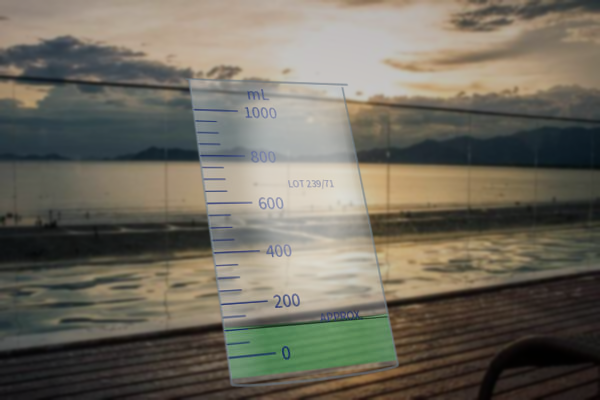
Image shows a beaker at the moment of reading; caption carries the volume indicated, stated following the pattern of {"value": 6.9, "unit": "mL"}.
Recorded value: {"value": 100, "unit": "mL"}
